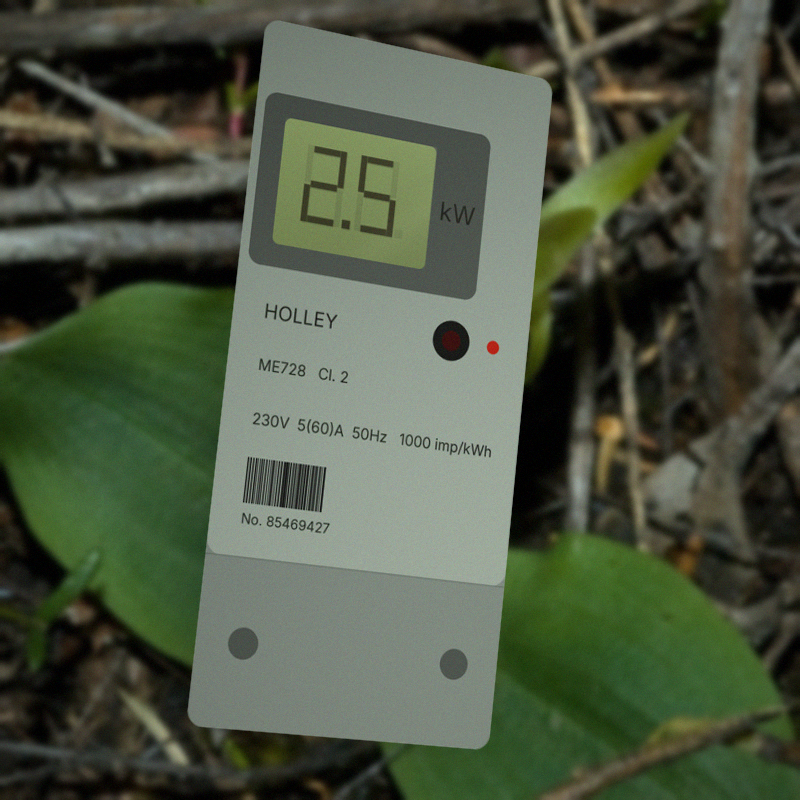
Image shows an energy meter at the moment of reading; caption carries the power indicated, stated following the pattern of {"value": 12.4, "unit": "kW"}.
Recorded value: {"value": 2.5, "unit": "kW"}
